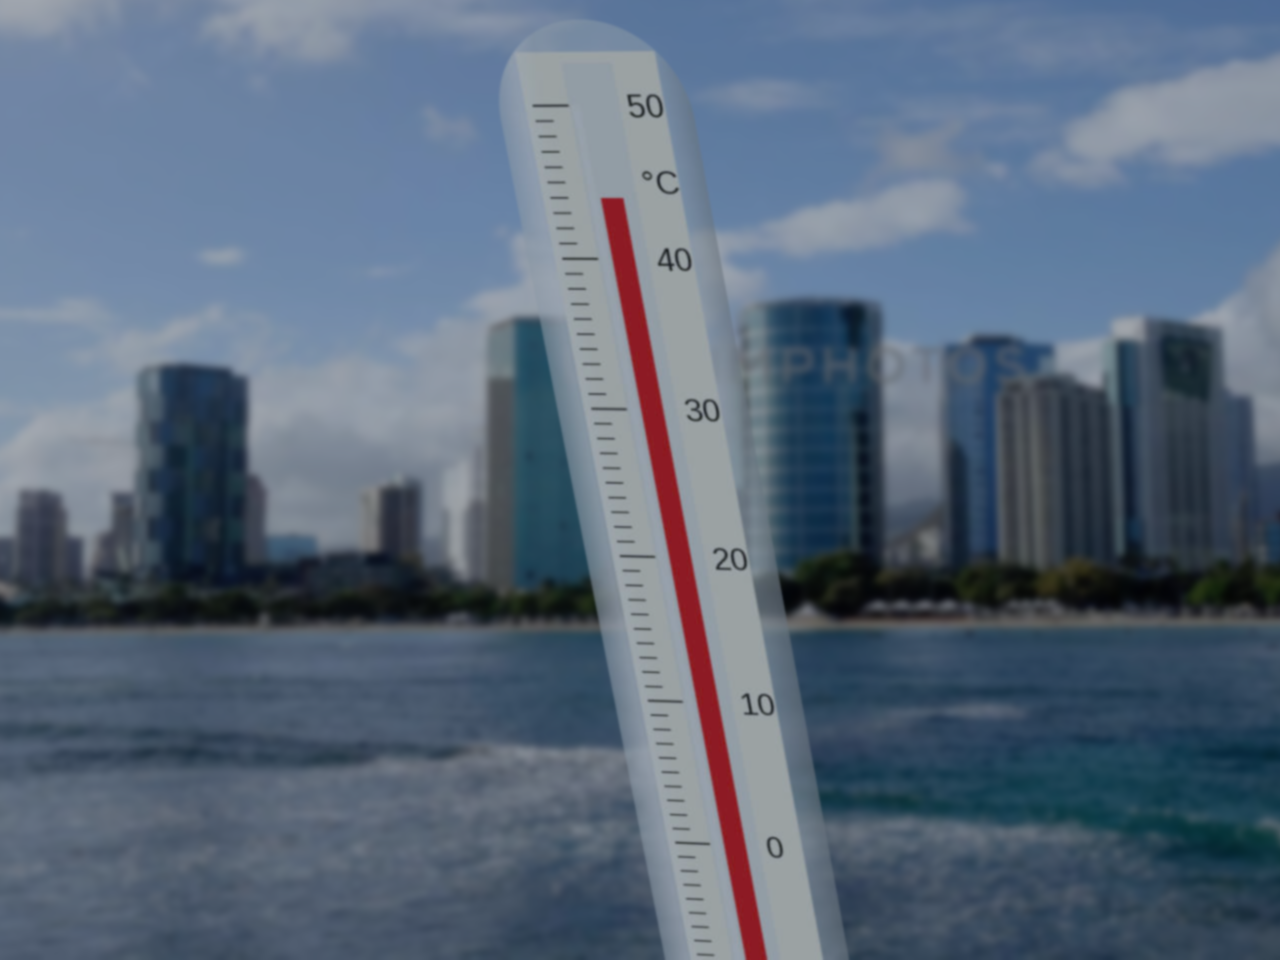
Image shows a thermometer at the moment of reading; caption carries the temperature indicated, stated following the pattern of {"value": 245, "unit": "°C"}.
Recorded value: {"value": 44, "unit": "°C"}
